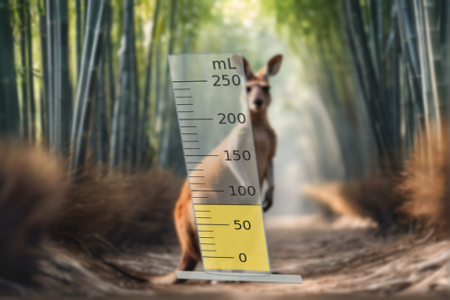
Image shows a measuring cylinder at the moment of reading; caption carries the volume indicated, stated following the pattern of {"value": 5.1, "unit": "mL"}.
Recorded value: {"value": 80, "unit": "mL"}
